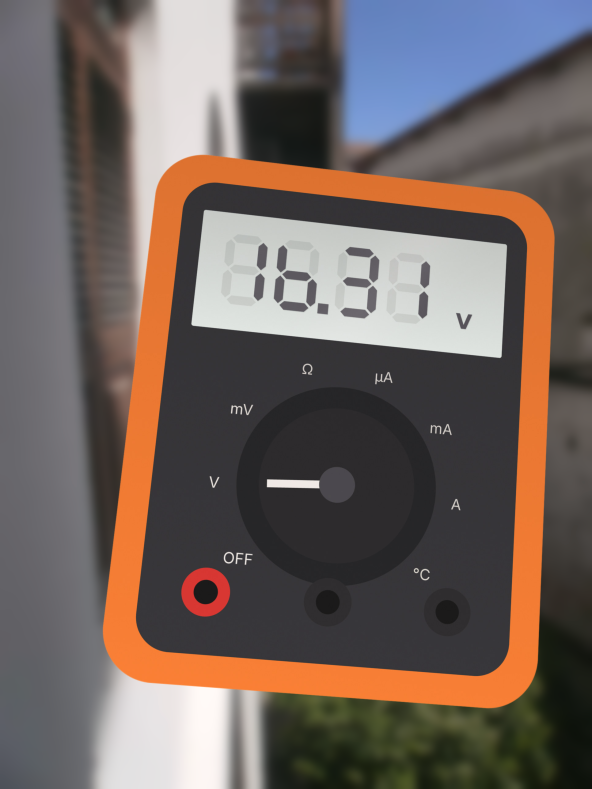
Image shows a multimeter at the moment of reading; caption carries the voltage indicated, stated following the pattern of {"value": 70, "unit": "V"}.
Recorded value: {"value": 16.31, "unit": "V"}
